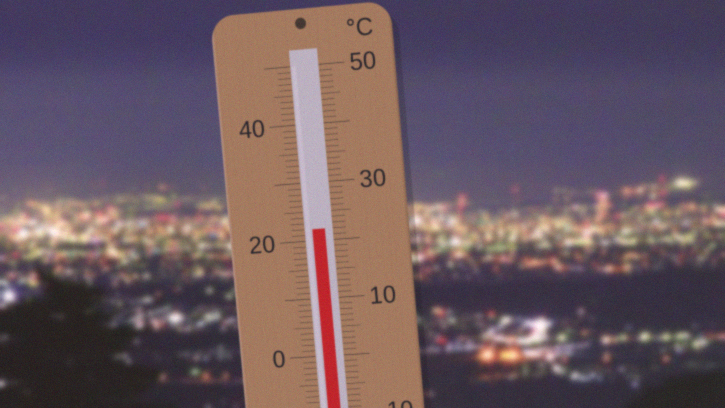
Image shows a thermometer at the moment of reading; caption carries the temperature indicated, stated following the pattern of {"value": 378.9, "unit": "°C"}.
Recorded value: {"value": 22, "unit": "°C"}
